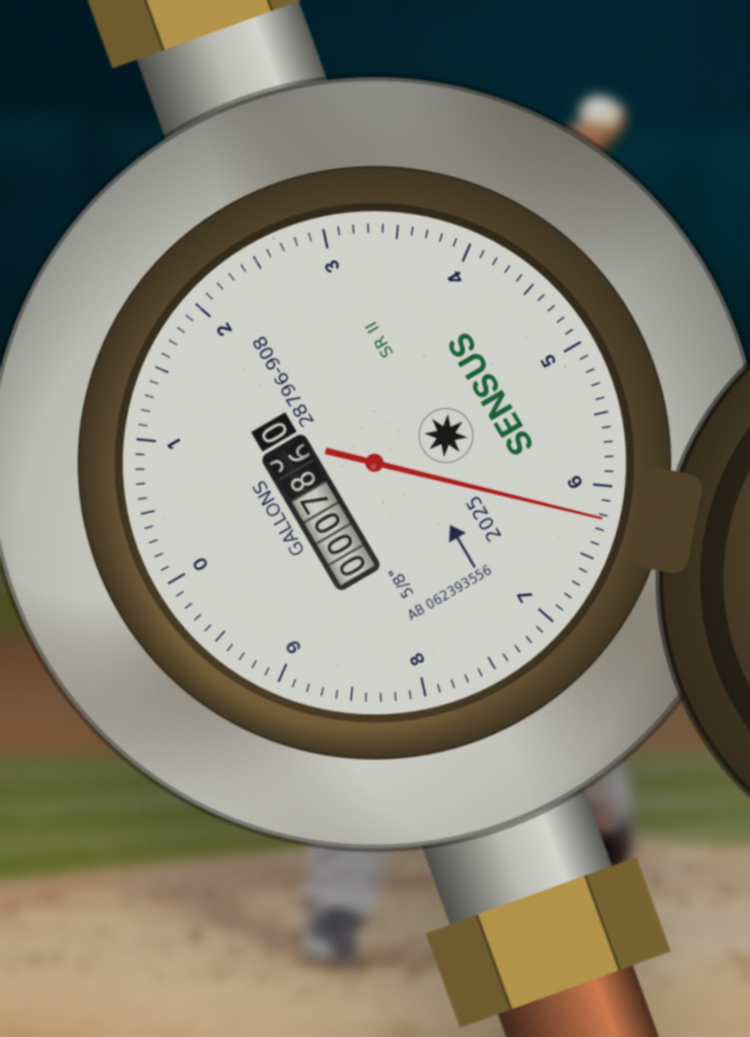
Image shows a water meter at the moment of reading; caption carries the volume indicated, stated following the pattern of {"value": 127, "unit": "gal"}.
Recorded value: {"value": 7856.2, "unit": "gal"}
